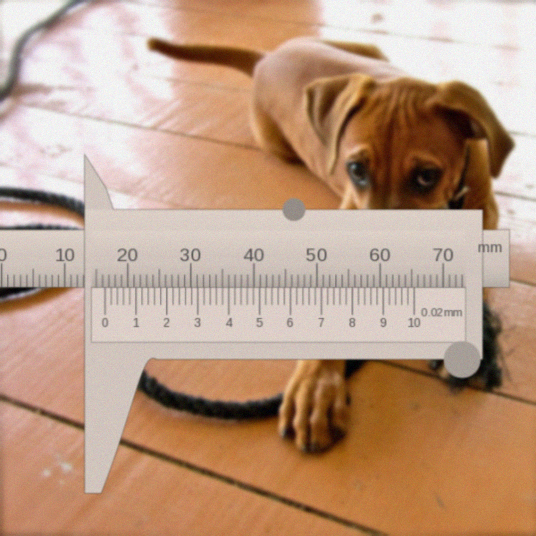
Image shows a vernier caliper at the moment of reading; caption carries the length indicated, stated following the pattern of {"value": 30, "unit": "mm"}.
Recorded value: {"value": 16.4, "unit": "mm"}
